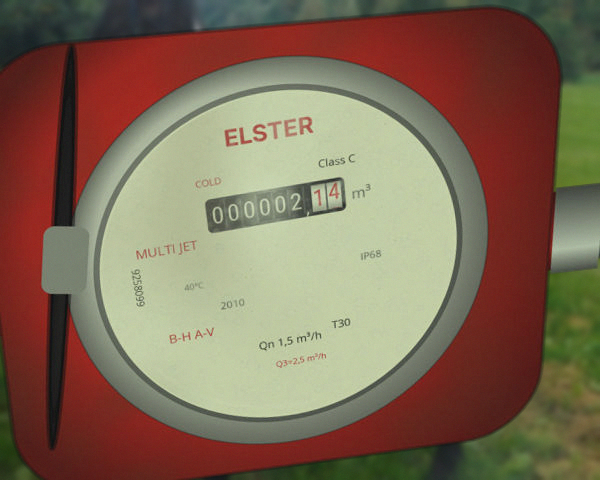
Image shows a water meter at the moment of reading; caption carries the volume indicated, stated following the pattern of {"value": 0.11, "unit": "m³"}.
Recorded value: {"value": 2.14, "unit": "m³"}
